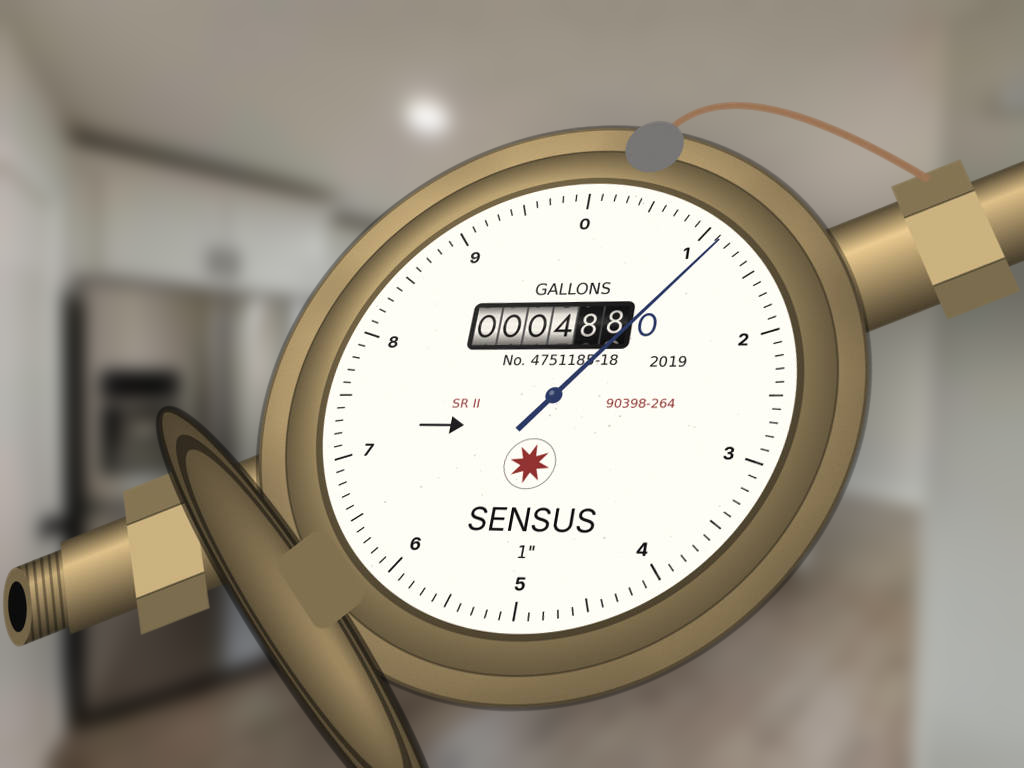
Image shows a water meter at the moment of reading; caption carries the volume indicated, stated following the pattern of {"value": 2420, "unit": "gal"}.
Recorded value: {"value": 4881.1, "unit": "gal"}
